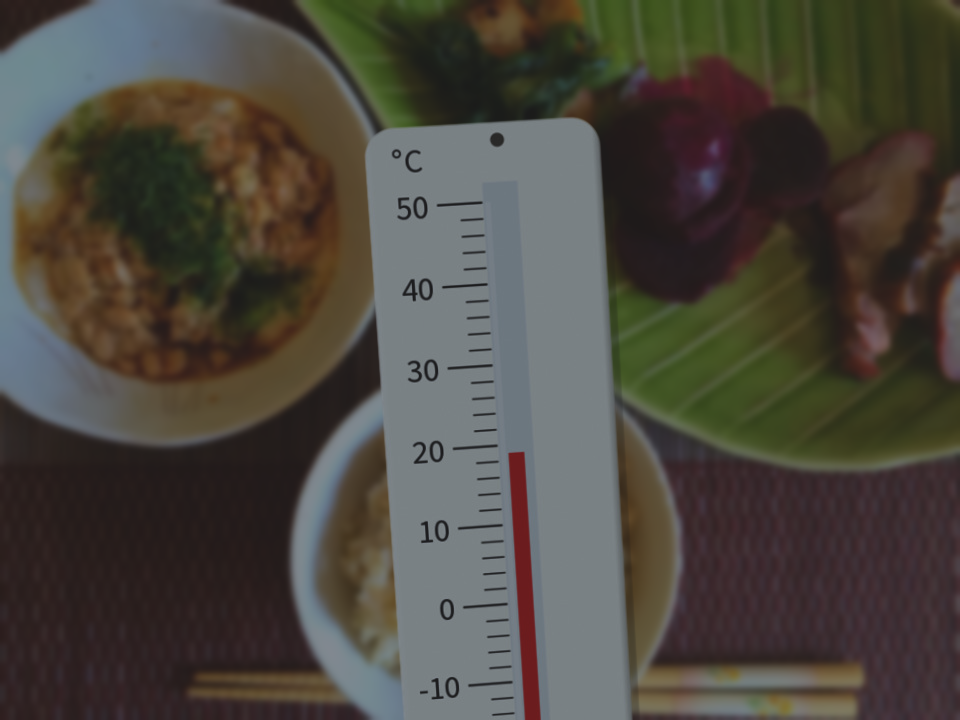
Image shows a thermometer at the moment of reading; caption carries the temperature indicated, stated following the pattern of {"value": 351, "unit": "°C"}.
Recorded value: {"value": 19, "unit": "°C"}
